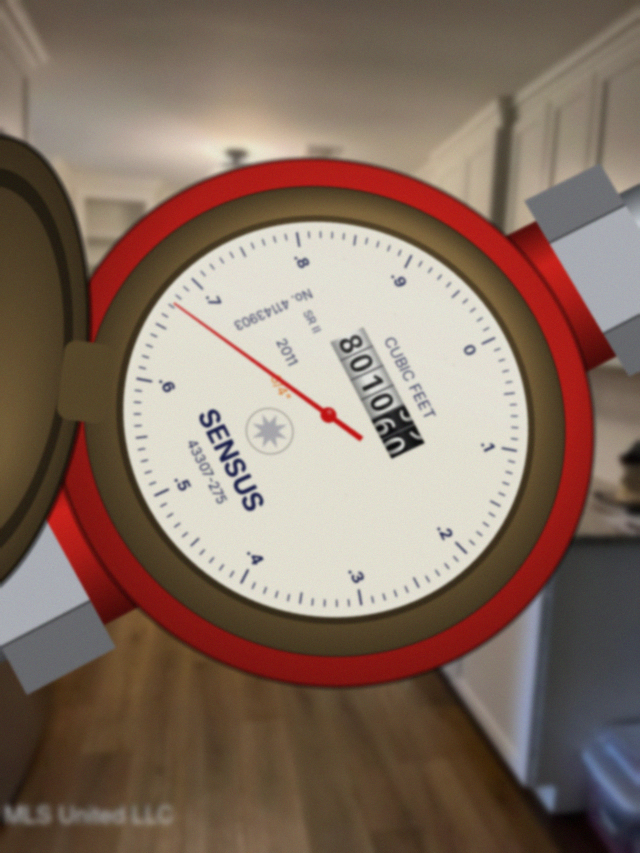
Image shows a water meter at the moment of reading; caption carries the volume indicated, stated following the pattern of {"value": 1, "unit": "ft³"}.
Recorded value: {"value": 801059.67, "unit": "ft³"}
